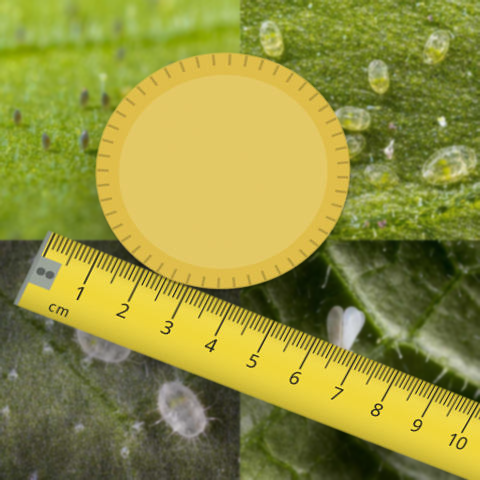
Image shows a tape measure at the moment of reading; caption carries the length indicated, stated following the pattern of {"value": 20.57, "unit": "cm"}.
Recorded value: {"value": 5.2, "unit": "cm"}
